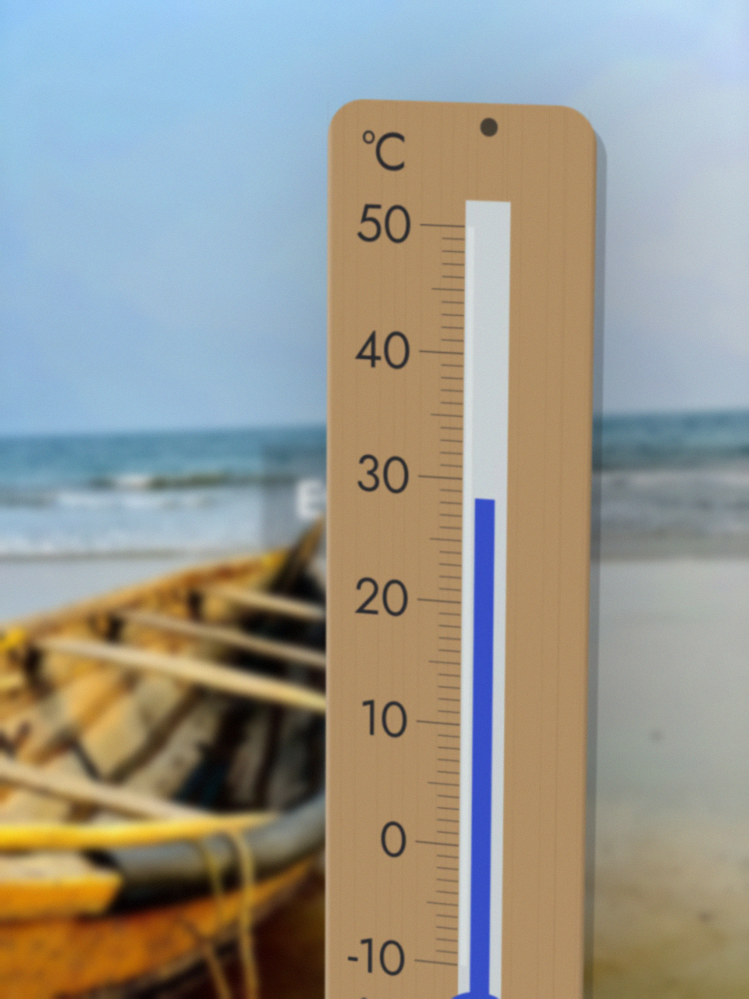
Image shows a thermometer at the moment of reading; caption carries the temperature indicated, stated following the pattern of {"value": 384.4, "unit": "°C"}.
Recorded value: {"value": 28.5, "unit": "°C"}
